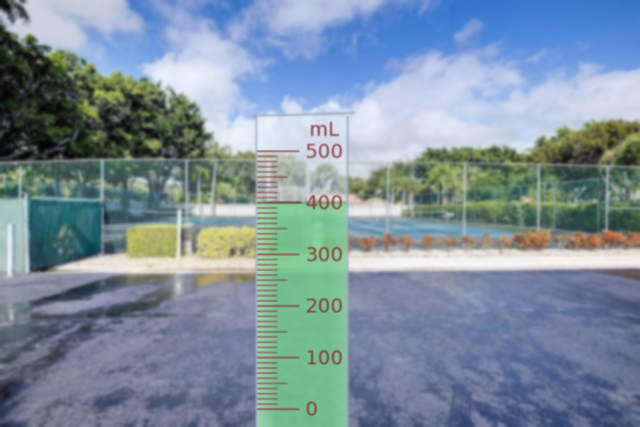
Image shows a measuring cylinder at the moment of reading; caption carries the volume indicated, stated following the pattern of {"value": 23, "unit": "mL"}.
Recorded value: {"value": 400, "unit": "mL"}
